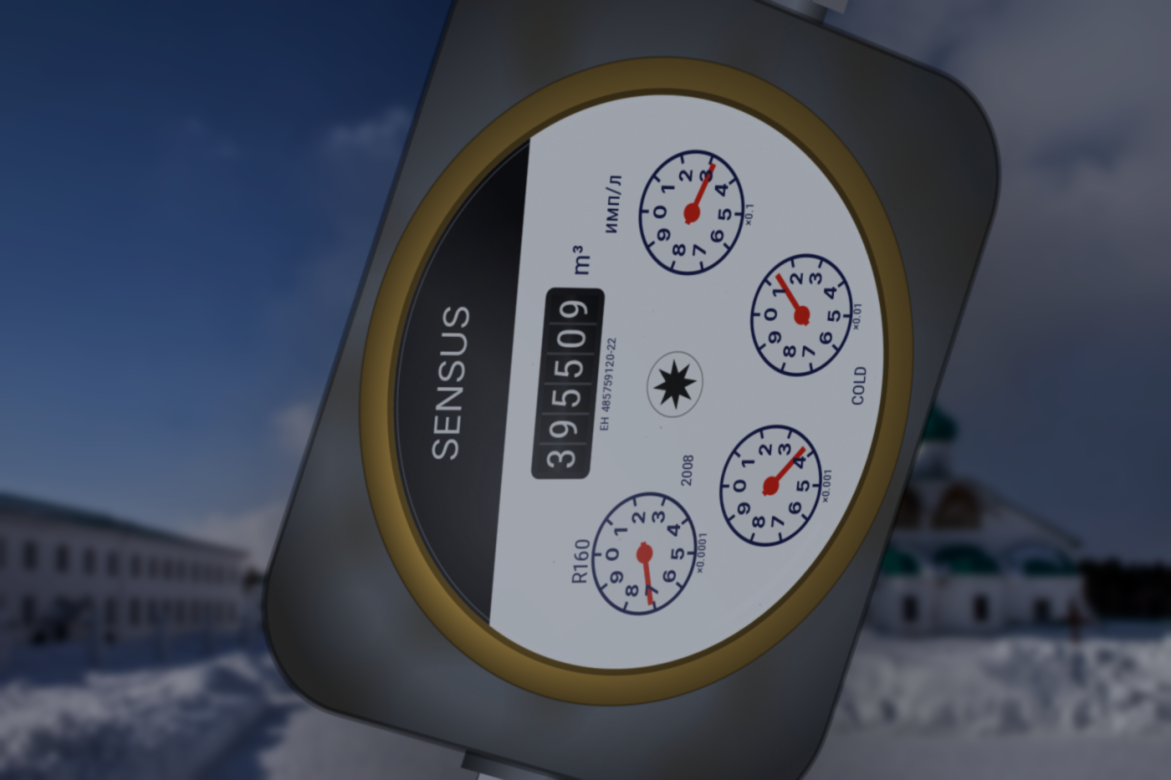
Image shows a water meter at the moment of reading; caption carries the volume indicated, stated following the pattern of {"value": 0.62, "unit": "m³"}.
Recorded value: {"value": 395509.3137, "unit": "m³"}
